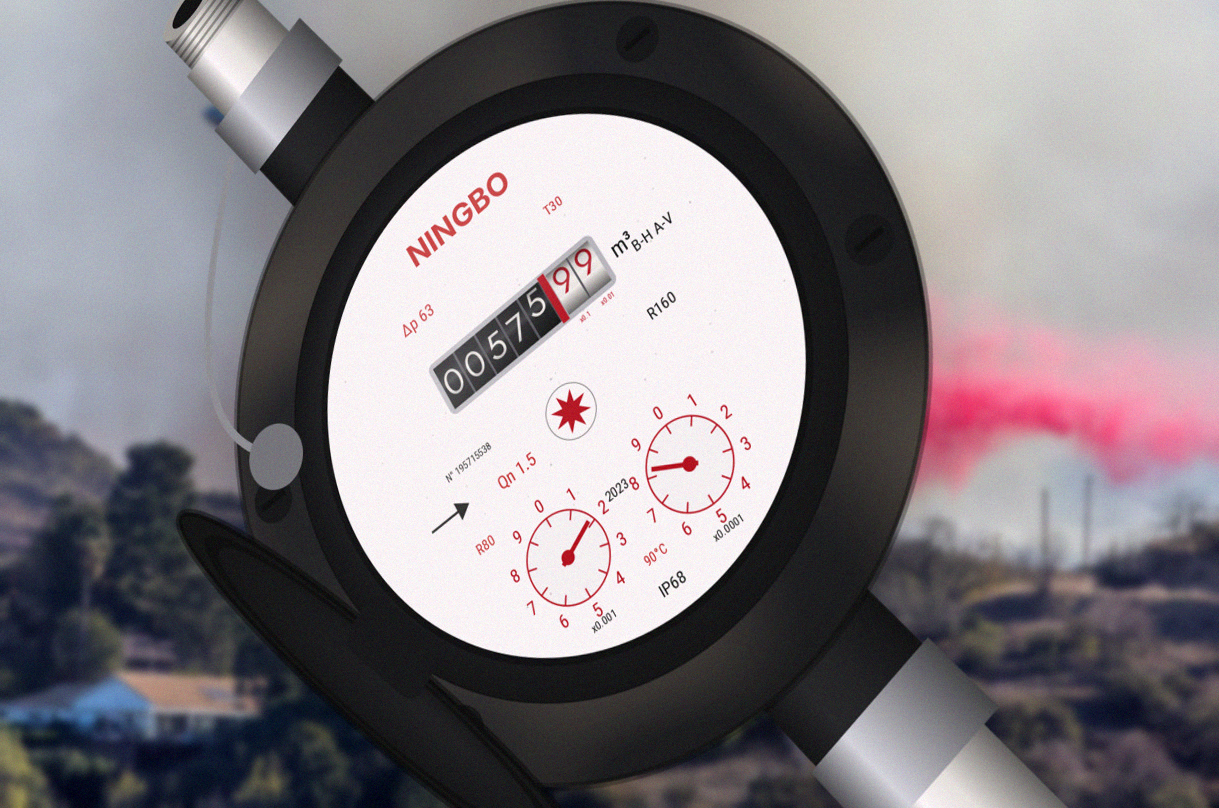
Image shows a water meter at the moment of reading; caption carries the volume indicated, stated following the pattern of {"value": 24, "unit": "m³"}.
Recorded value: {"value": 575.9918, "unit": "m³"}
